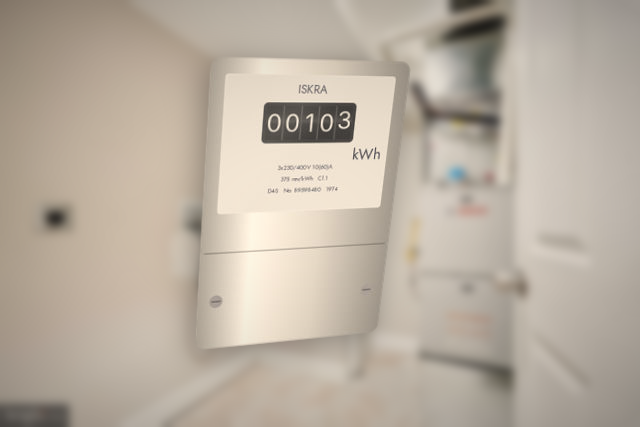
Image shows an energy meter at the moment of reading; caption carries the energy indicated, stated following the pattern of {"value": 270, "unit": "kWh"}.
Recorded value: {"value": 103, "unit": "kWh"}
